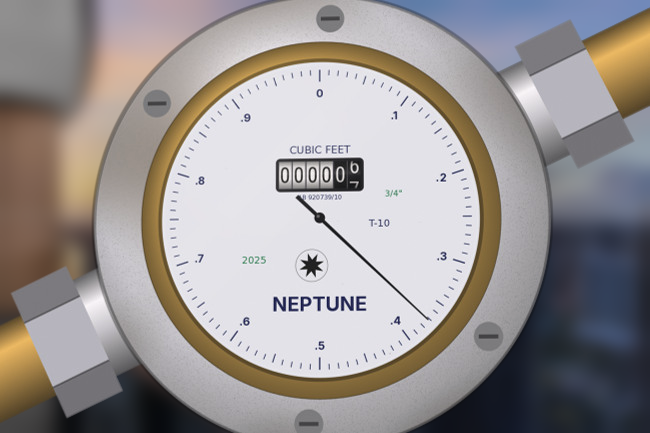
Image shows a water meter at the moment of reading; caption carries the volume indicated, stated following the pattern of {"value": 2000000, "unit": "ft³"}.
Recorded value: {"value": 6.37, "unit": "ft³"}
